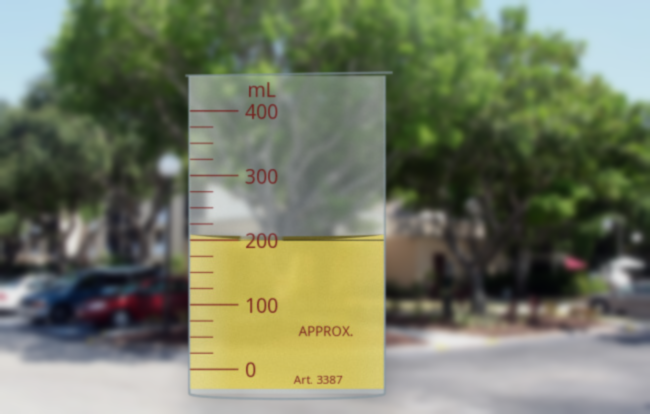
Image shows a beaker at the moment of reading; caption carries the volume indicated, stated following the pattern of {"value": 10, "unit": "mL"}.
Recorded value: {"value": 200, "unit": "mL"}
